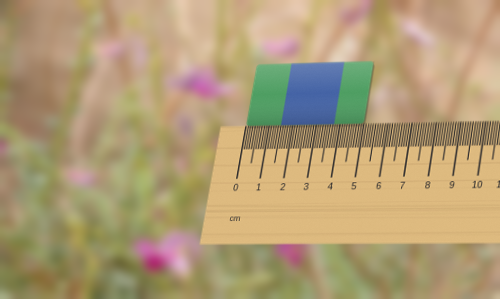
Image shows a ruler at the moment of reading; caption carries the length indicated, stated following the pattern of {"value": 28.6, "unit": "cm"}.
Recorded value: {"value": 5, "unit": "cm"}
